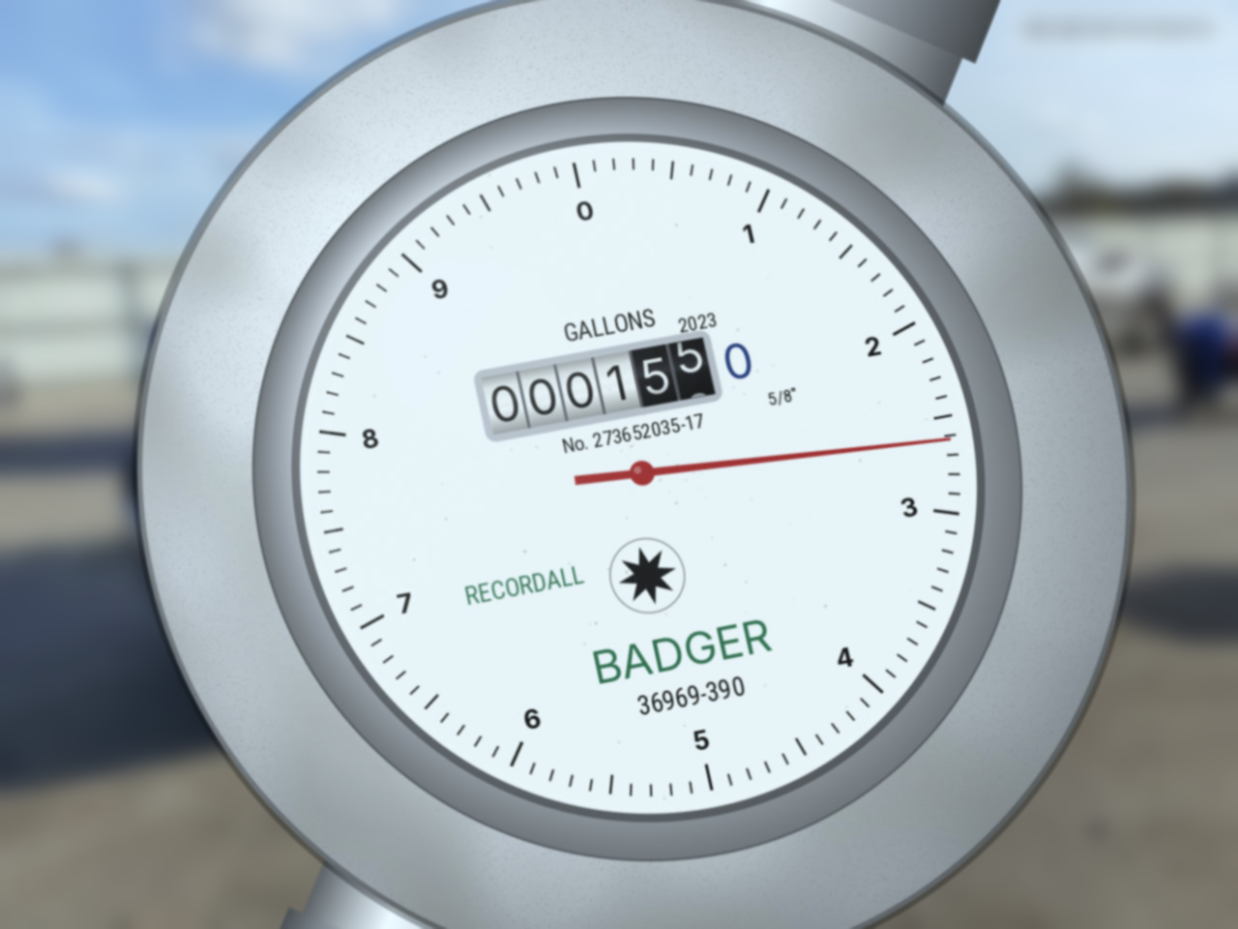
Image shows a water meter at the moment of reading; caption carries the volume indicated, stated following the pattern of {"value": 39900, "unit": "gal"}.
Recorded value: {"value": 1552.6, "unit": "gal"}
